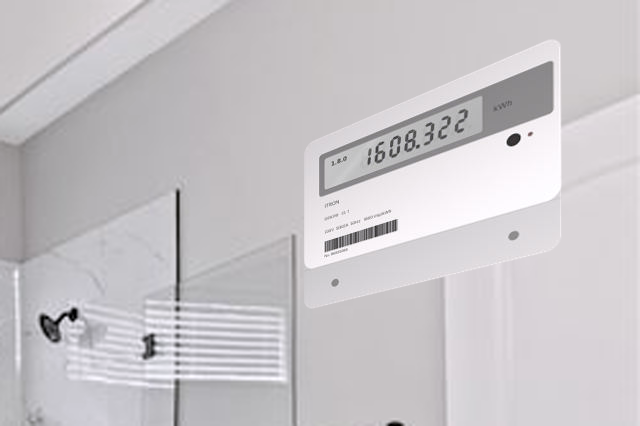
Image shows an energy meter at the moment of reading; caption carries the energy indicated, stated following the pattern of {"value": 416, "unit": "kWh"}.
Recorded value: {"value": 1608.322, "unit": "kWh"}
